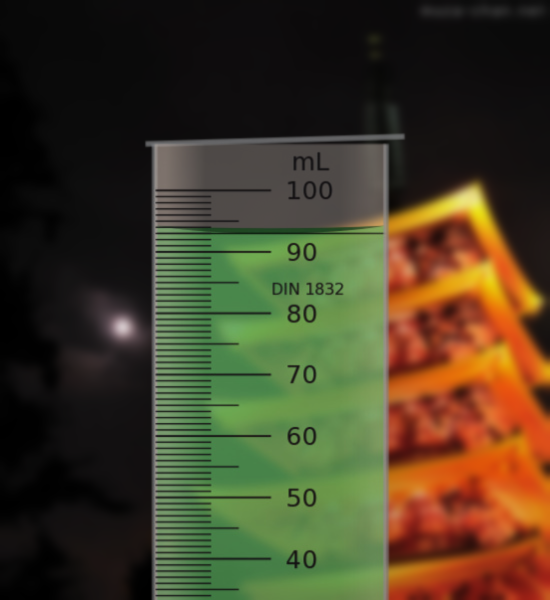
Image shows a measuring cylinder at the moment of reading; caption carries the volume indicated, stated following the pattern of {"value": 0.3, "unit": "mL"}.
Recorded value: {"value": 93, "unit": "mL"}
